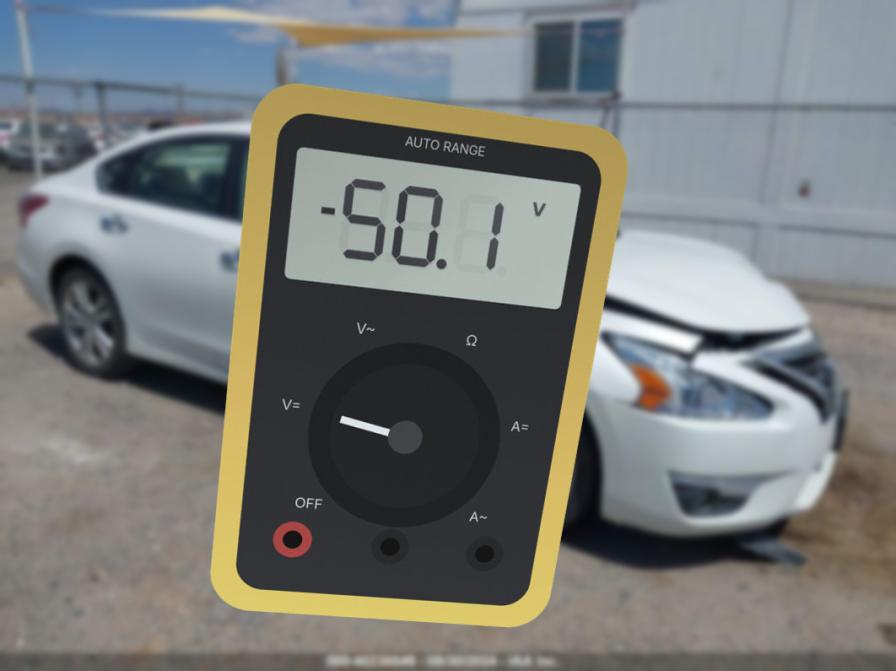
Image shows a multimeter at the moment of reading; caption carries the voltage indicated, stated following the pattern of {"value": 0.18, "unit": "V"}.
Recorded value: {"value": -50.1, "unit": "V"}
